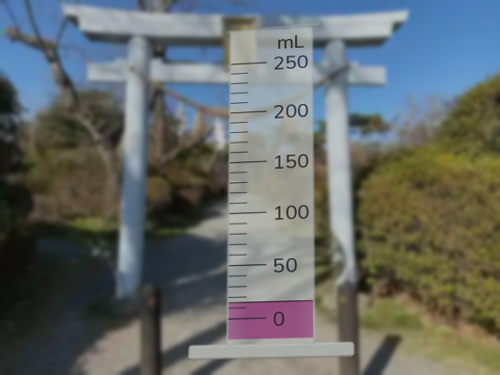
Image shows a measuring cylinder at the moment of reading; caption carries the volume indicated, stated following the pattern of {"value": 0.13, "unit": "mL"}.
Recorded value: {"value": 15, "unit": "mL"}
